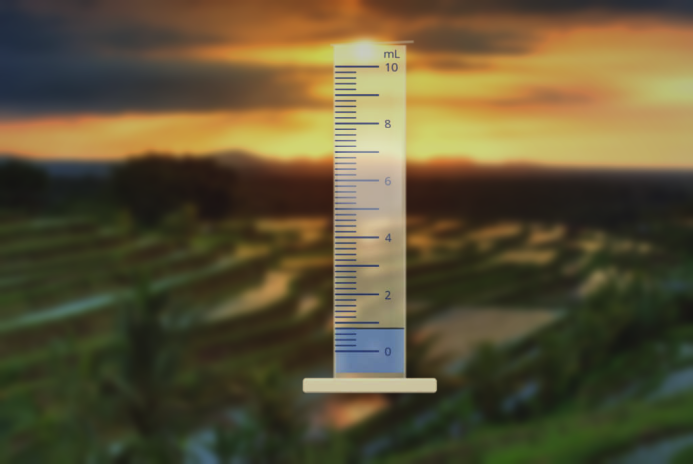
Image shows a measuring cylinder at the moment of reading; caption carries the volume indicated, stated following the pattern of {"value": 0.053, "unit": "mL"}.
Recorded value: {"value": 0.8, "unit": "mL"}
